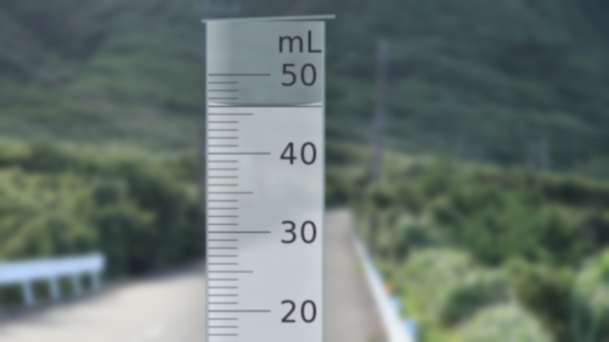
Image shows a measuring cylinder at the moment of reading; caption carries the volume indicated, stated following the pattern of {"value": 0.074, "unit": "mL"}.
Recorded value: {"value": 46, "unit": "mL"}
